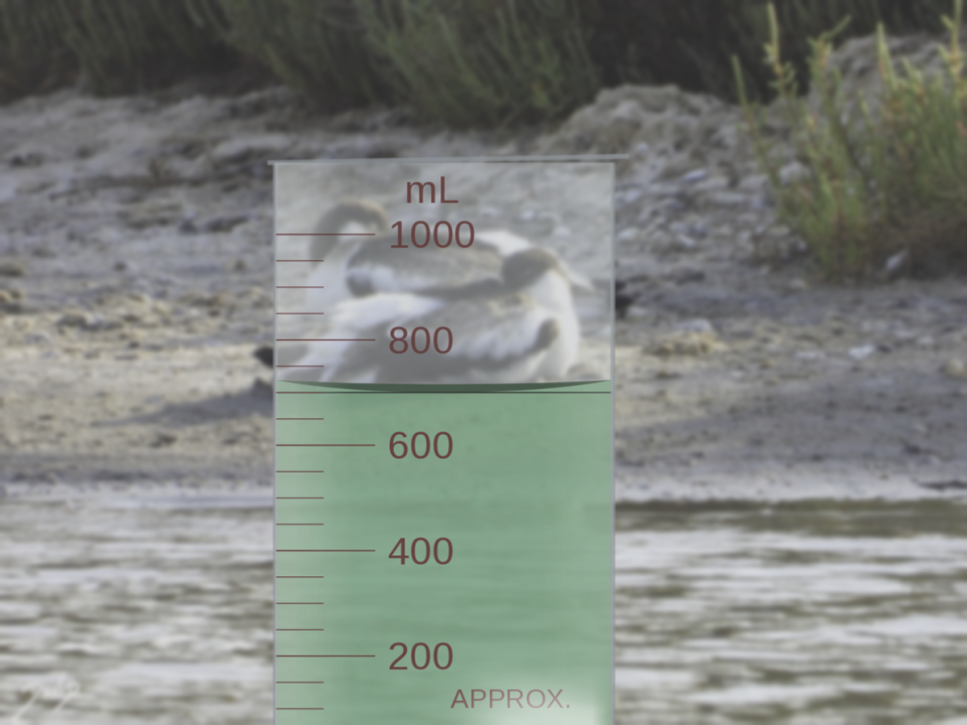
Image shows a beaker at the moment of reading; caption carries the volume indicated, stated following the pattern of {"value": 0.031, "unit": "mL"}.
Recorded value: {"value": 700, "unit": "mL"}
